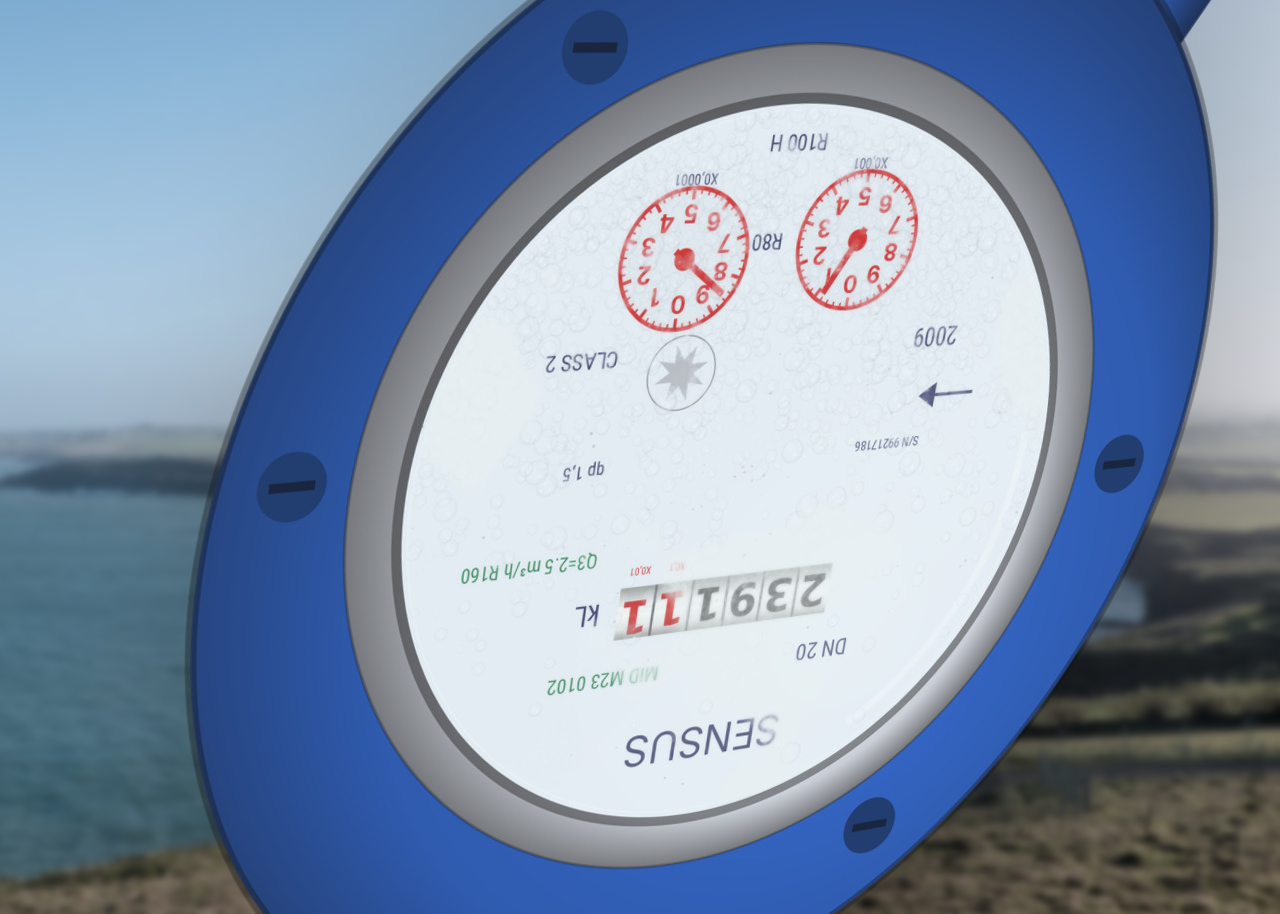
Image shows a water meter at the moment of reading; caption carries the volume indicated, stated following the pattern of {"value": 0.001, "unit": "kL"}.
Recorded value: {"value": 2391.1108, "unit": "kL"}
